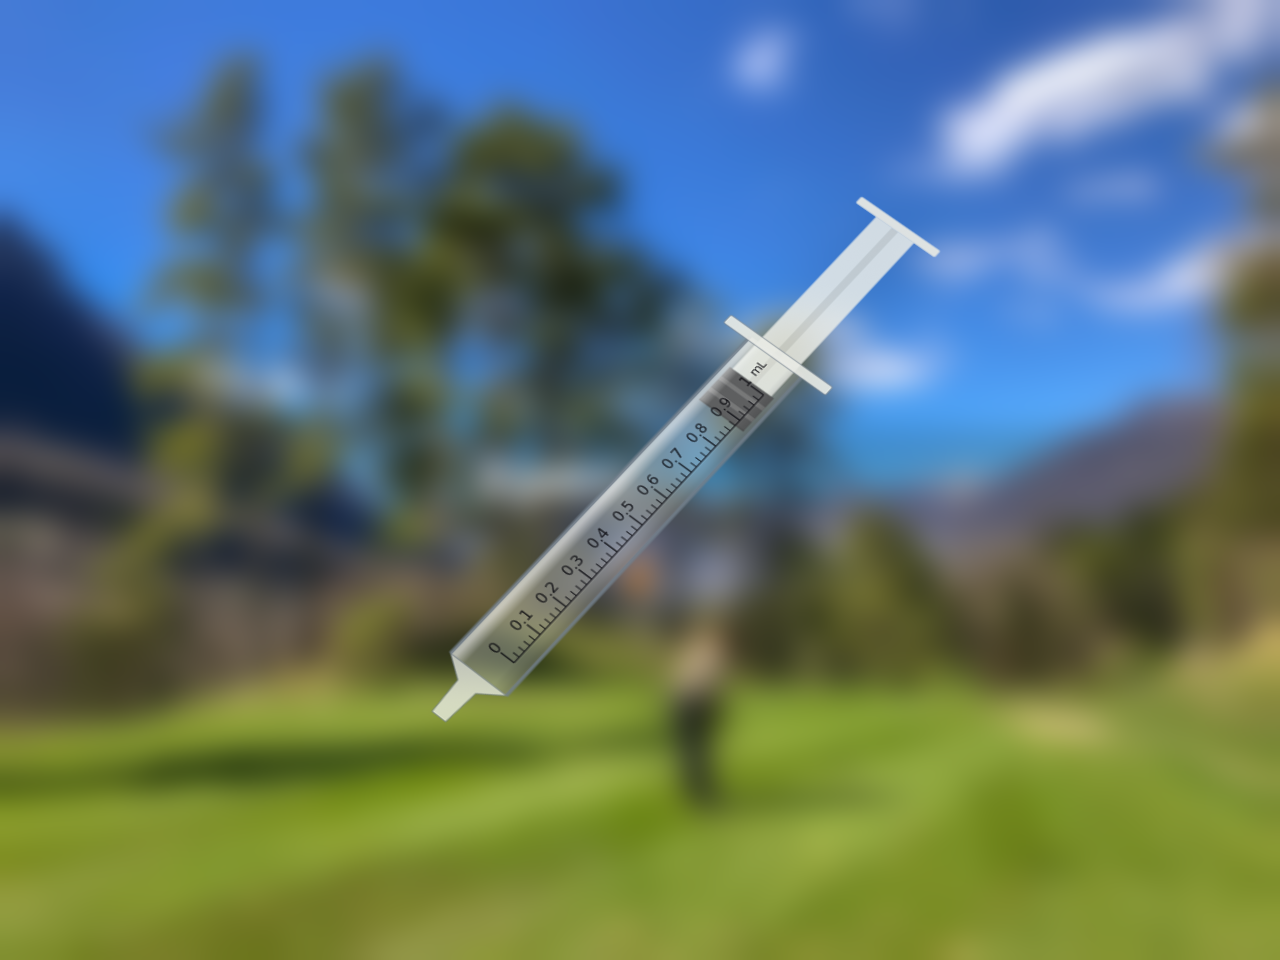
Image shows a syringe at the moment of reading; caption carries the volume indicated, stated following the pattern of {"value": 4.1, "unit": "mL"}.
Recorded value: {"value": 0.88, "unit": "mL"}
